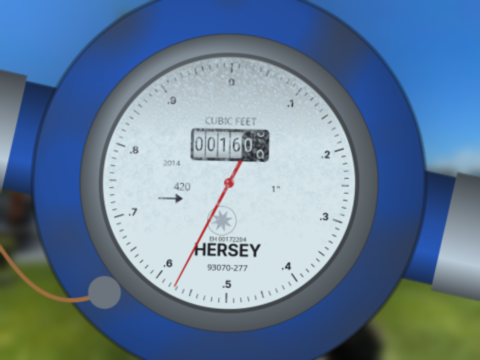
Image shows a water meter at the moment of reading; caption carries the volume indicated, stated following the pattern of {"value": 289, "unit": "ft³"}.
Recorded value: {"value": 1608.57, "unit": "ft³"}
